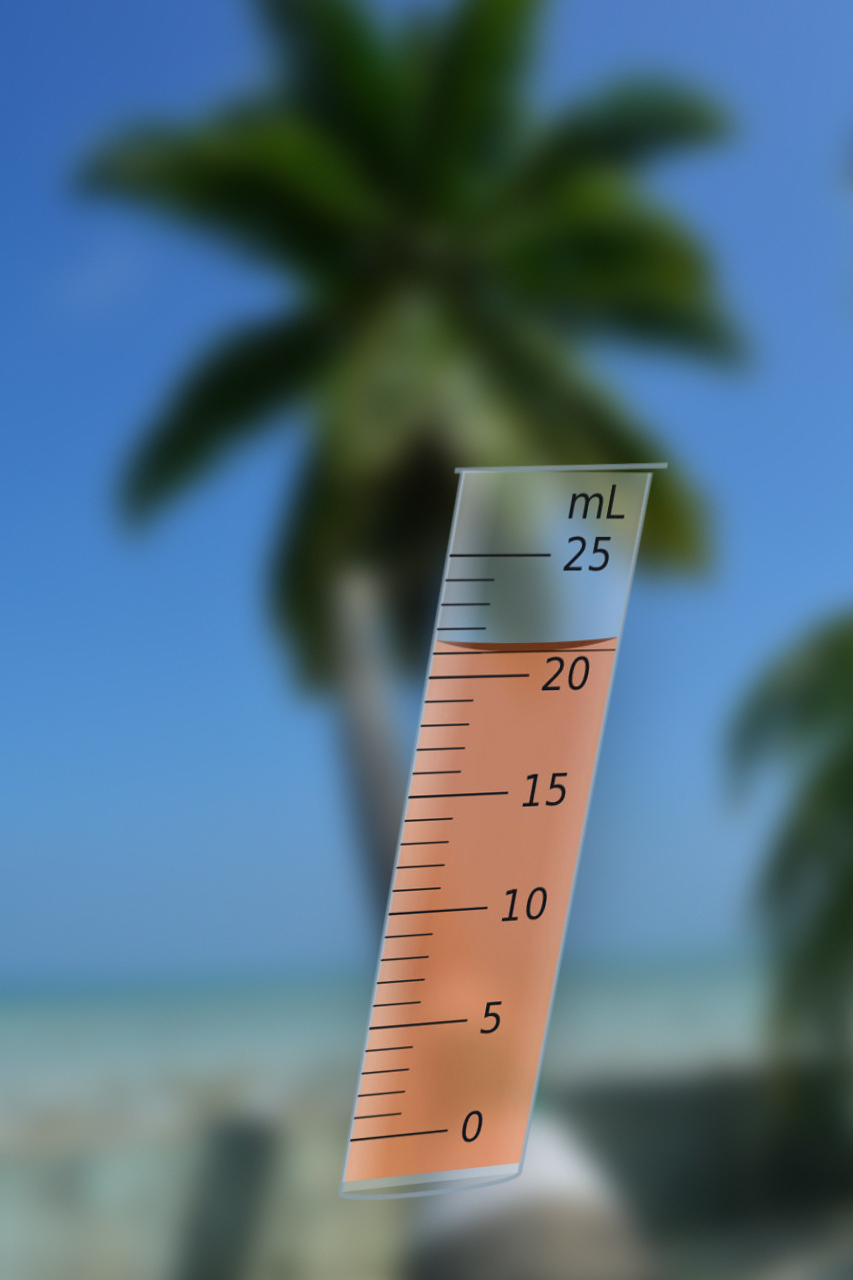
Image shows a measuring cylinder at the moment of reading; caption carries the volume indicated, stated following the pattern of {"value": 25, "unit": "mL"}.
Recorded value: {"value": 21, "unit": "mL"}
